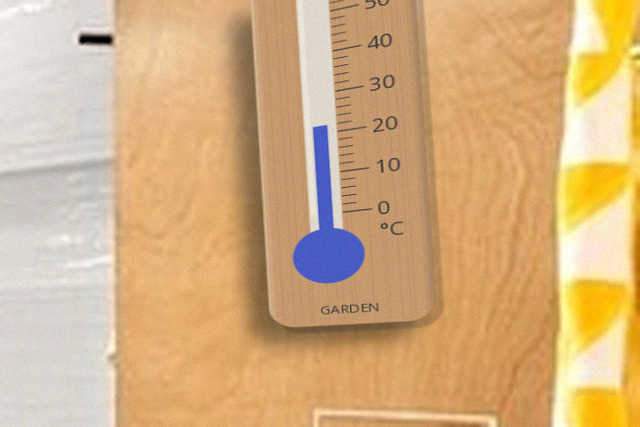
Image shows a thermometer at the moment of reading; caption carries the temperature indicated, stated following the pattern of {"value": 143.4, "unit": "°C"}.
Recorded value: {"value": 22, "unit": "°C"}
